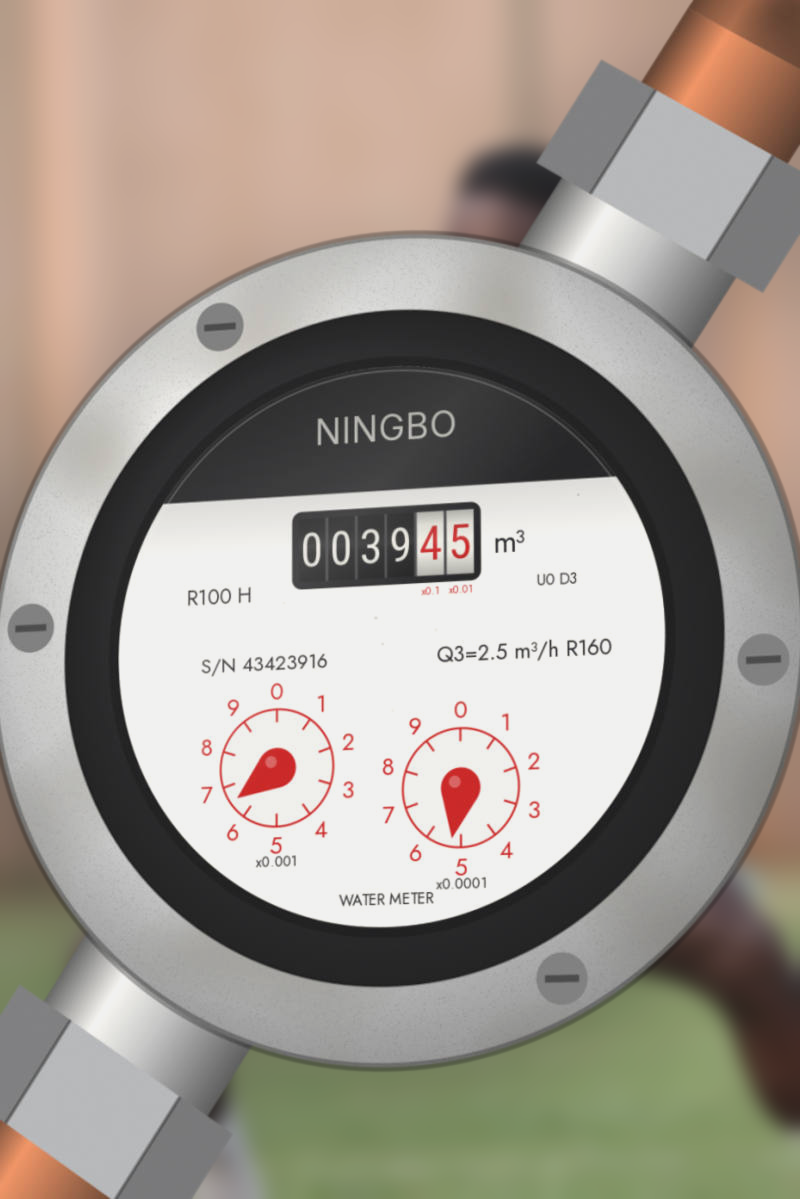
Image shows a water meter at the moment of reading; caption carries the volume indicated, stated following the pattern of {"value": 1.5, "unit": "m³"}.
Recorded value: {"value": 39.4565, "unit": "m³"}
